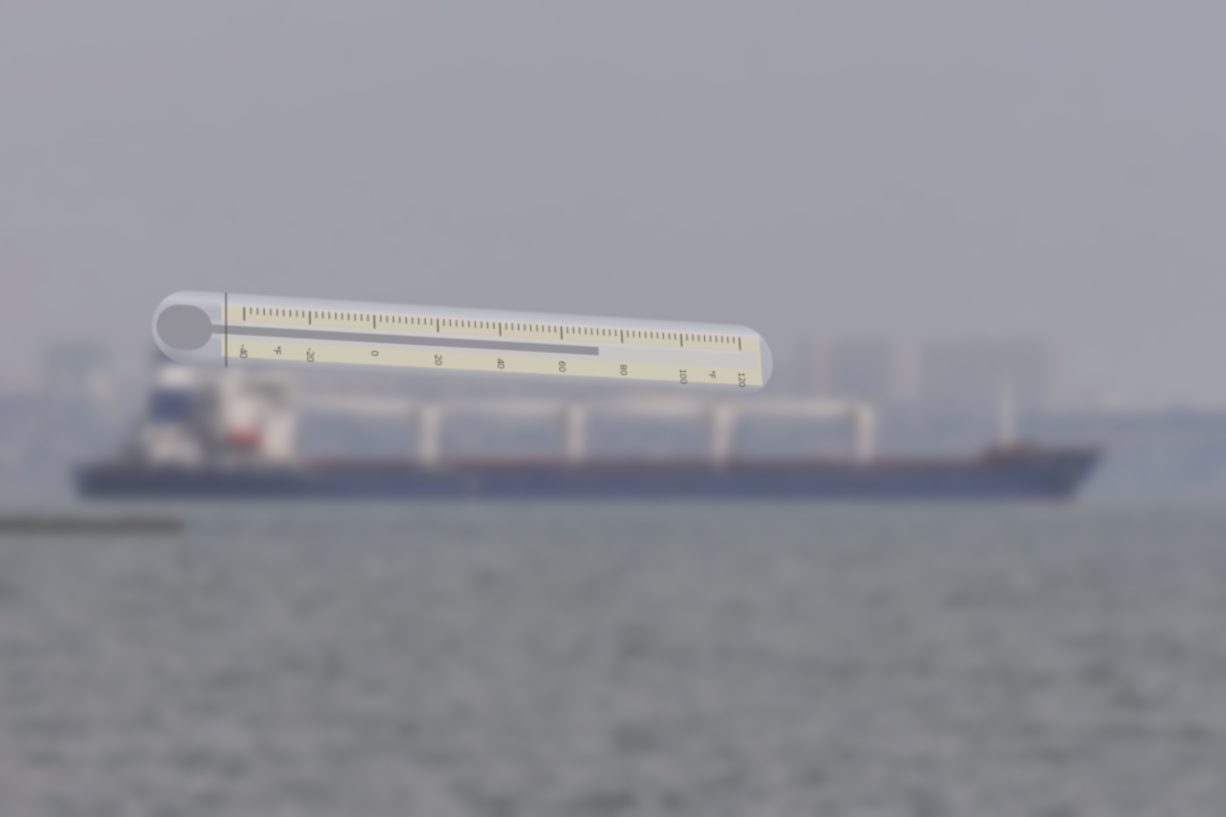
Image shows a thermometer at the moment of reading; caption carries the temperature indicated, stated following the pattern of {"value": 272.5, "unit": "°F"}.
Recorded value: {"value": 72, "unit": "°F"}
